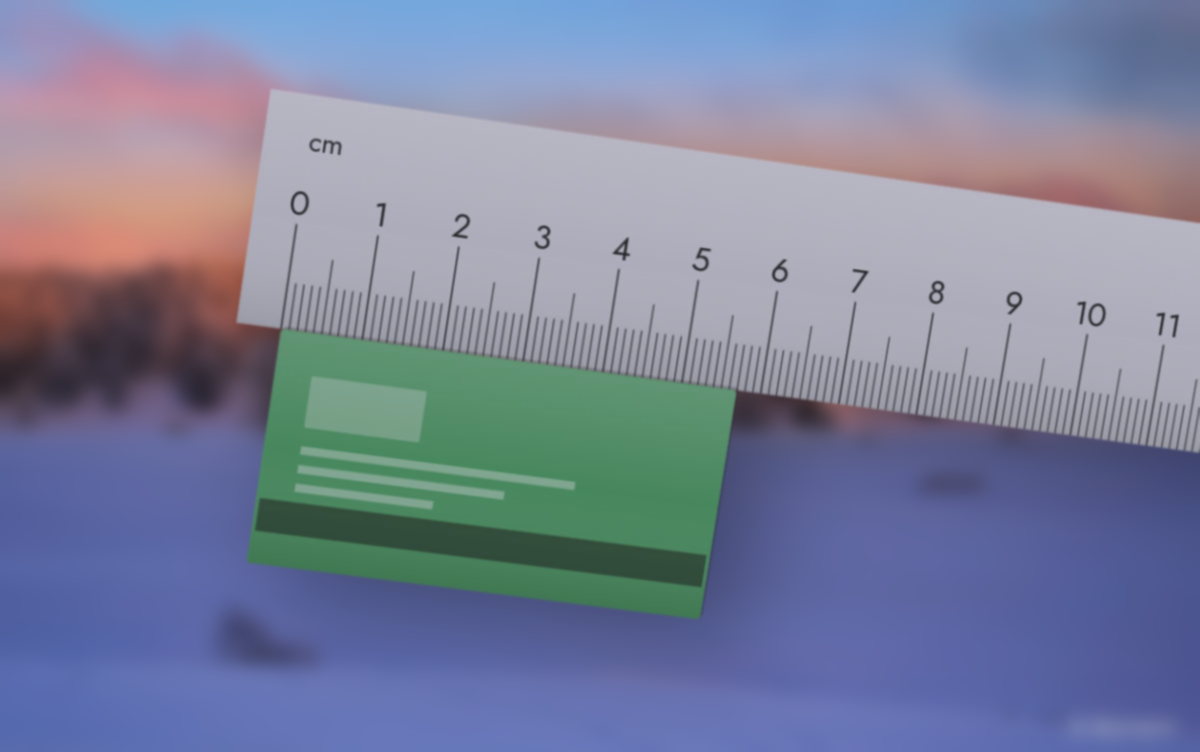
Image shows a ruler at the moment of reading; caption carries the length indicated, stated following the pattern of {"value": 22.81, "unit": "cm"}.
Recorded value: {"value": 5.7, "unit": "cm"}
